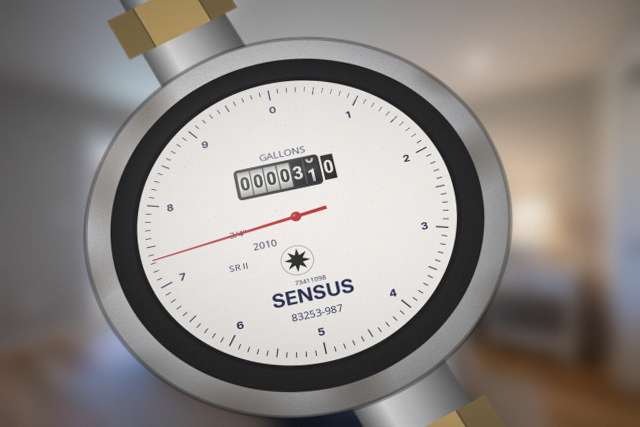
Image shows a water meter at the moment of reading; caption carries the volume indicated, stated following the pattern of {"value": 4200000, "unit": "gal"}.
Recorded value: {"value": 307.3, "unit": "gal"}
